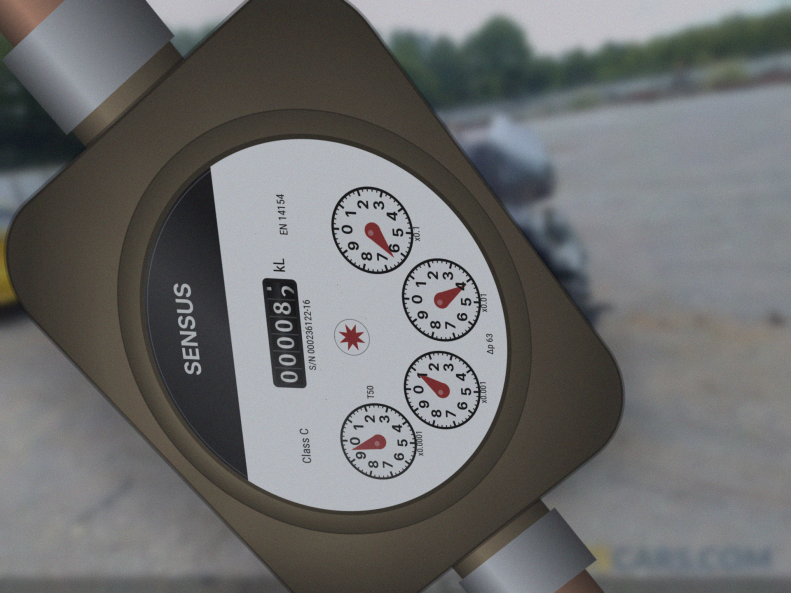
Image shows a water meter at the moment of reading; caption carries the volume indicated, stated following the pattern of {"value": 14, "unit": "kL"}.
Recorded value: {"value": 81.6409, "unit": "kL"}
